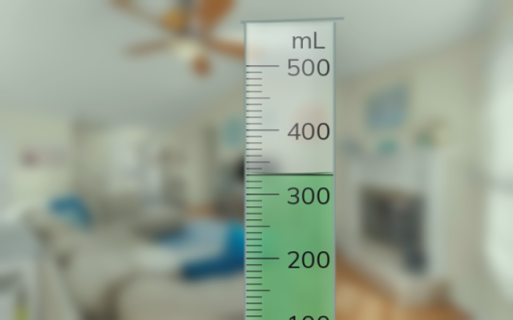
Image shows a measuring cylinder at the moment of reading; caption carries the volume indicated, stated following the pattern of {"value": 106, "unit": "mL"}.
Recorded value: {"value": 330, "unit": "mL"}
